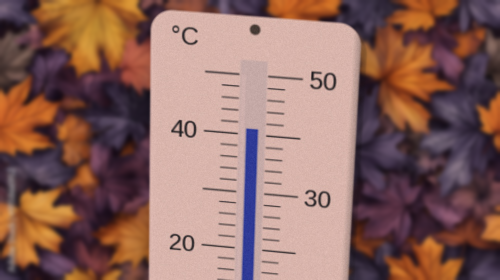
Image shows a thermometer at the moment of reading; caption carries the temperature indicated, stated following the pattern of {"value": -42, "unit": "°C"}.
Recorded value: {"value": 41, "unit": "°C"}
